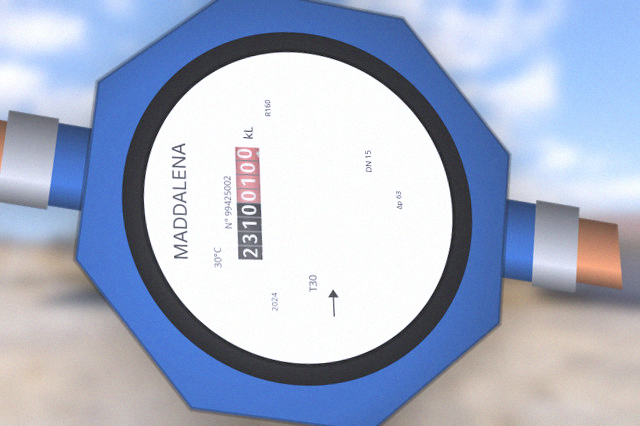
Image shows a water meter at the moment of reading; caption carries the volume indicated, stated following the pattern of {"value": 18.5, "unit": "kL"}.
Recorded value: {"value": 2310.0100, "unit": "kL"}
